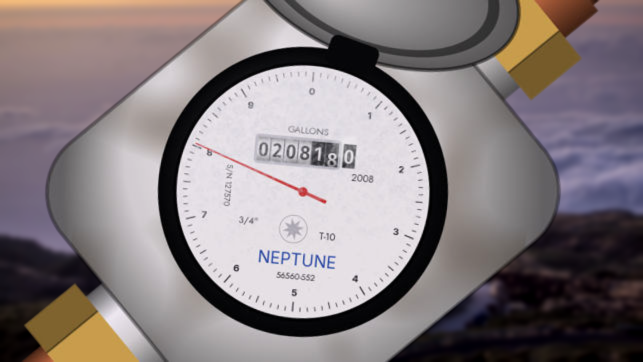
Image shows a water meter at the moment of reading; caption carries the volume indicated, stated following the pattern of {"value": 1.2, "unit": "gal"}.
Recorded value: {"value": 208178.0, "unit": "gal"}
